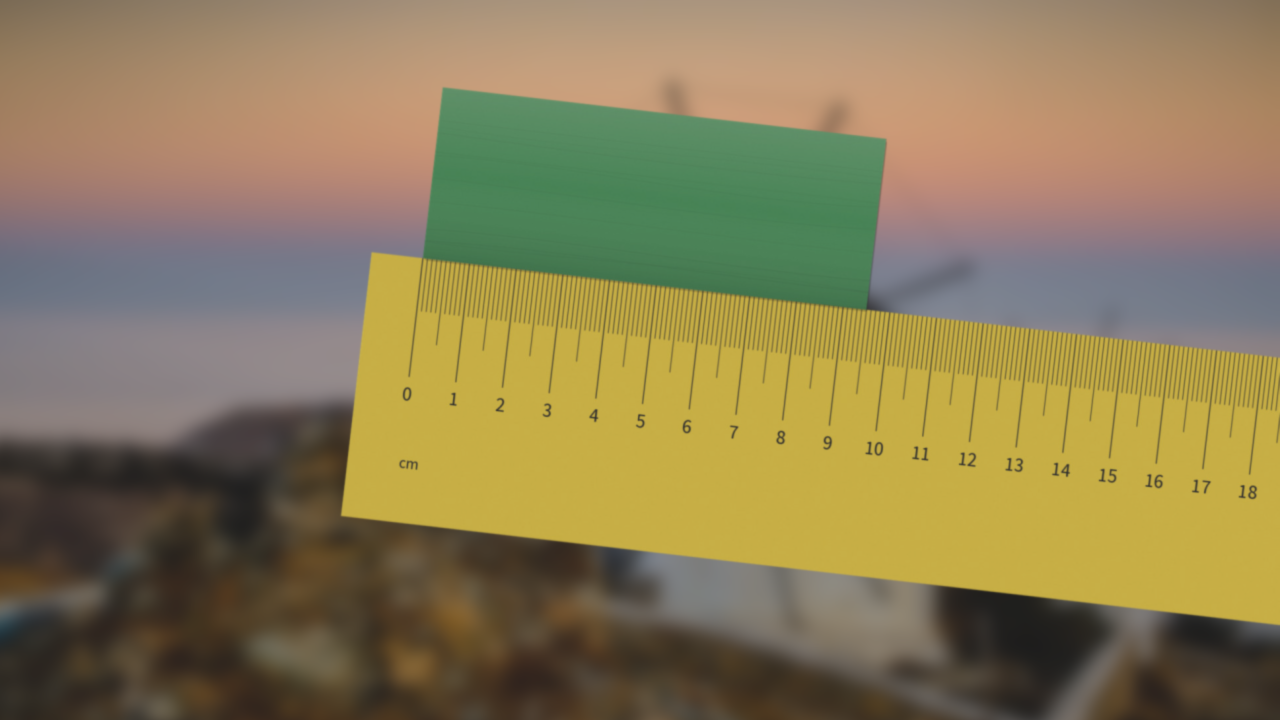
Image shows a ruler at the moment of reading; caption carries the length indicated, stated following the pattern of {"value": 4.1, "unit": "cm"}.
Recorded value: {"value": 9.5, "unit": "cm"}
